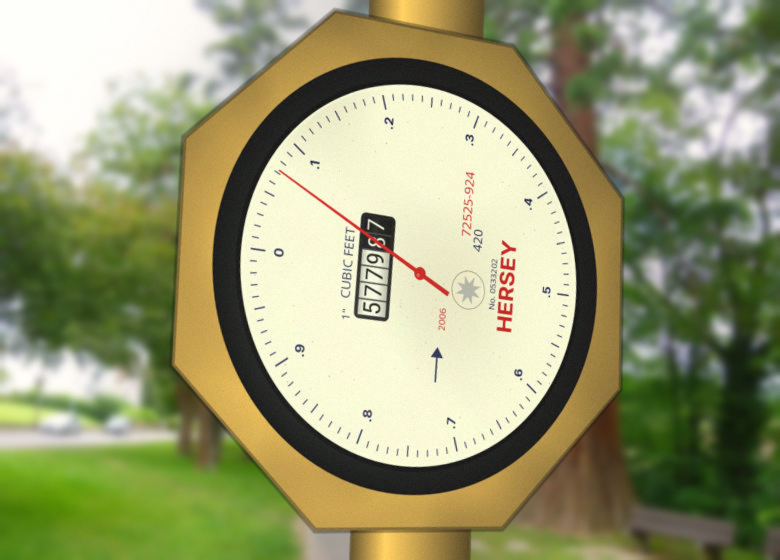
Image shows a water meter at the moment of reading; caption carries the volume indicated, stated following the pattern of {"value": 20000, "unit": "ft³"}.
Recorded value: {"value": 577987.07, "unit": "ft³"}
